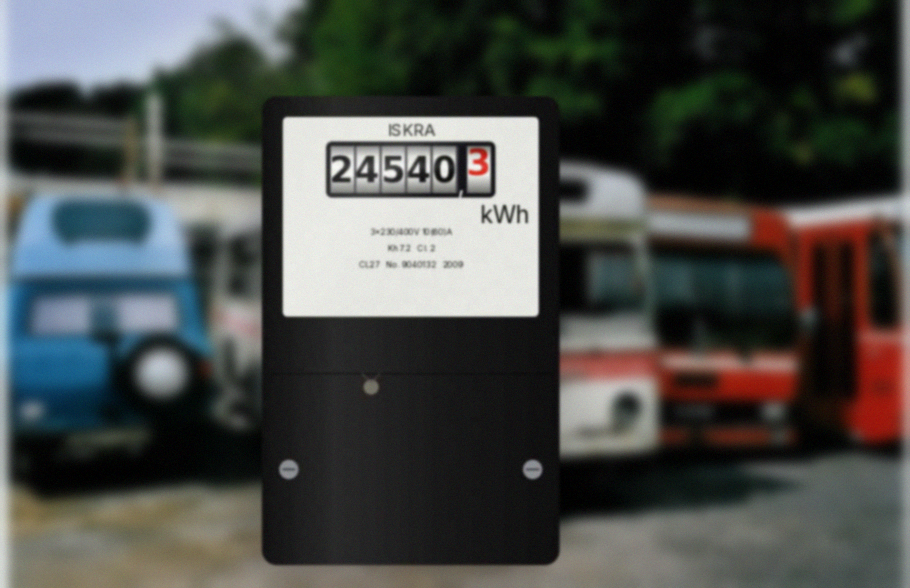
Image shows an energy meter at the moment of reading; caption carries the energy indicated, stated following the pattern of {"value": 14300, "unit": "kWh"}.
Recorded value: {"value": 24540.3, "unit": "kWh"}
